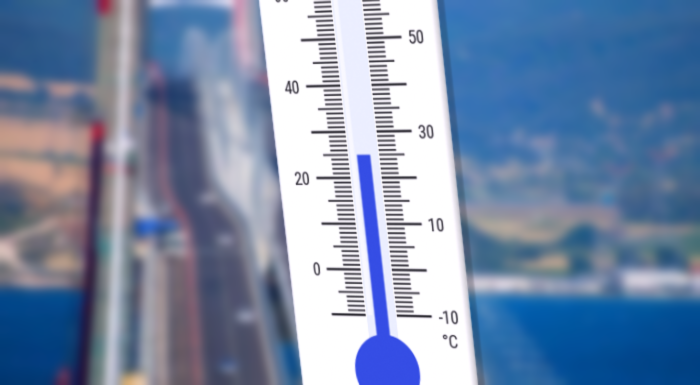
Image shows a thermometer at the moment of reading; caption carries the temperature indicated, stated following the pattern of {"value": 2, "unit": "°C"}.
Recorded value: {"value": 25, "unit": "°C"}
